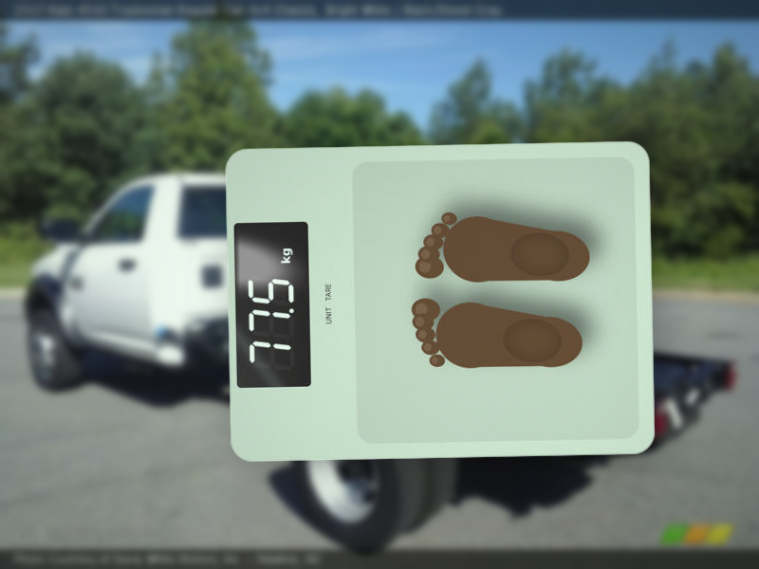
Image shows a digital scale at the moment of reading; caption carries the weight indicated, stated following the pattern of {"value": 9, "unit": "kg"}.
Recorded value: {"value": 77.5, "unit": "kg"}
